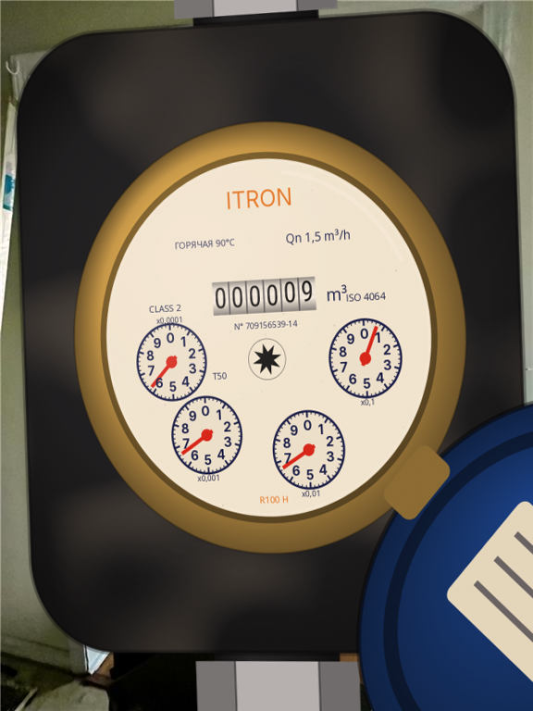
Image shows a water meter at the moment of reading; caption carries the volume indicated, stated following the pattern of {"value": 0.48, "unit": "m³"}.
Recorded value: {"value": 9.0666, "unit": "m³"}
